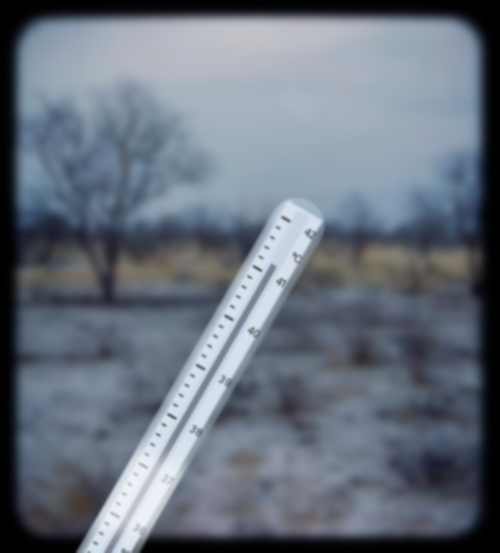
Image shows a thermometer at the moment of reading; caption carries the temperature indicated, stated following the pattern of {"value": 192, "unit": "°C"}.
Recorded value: {"value": 41.2, "unit": "°C"}
